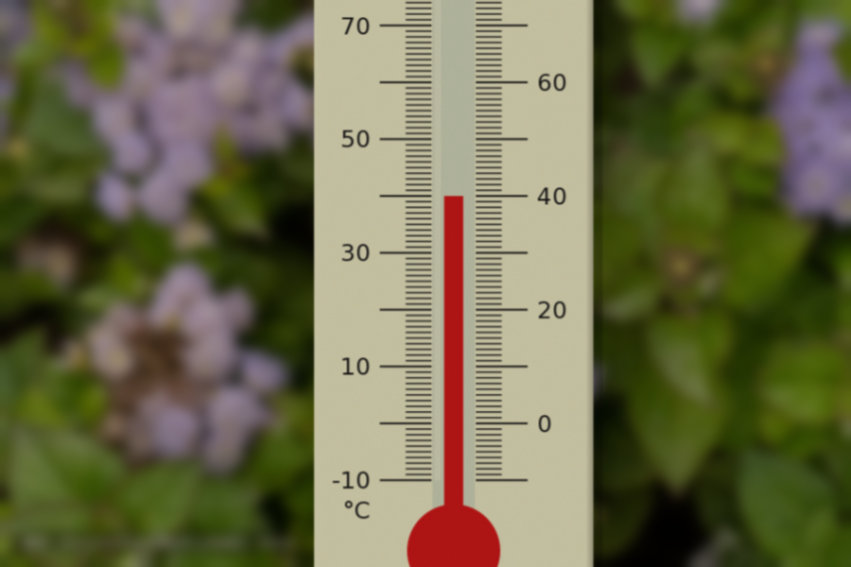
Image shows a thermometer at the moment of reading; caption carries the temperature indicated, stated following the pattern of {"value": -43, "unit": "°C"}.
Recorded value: {"value": 40, "unit": "°C"}
